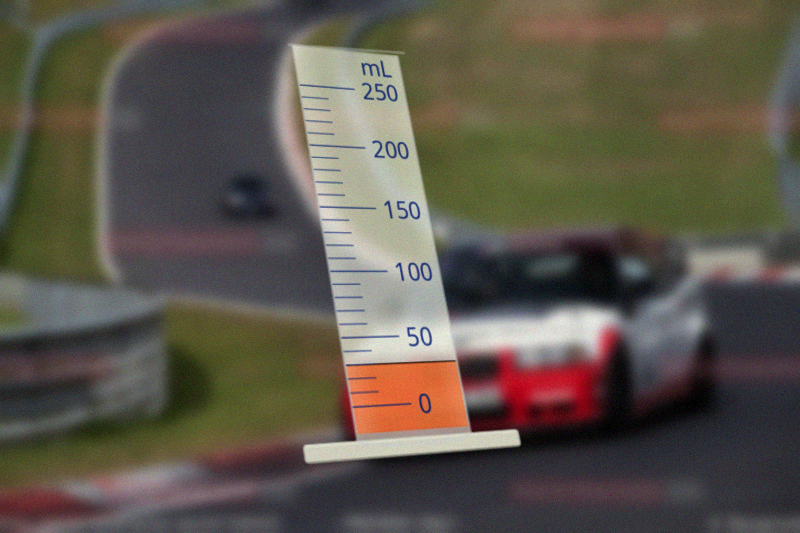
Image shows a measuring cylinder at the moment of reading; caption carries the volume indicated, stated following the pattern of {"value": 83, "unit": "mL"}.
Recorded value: {"value": 30, "unit": "mL"}
